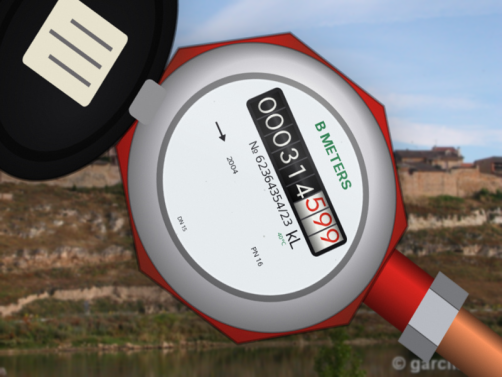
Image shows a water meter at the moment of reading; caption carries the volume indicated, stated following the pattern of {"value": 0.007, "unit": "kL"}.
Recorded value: {"value": 314.599, "unit": "kL"}
